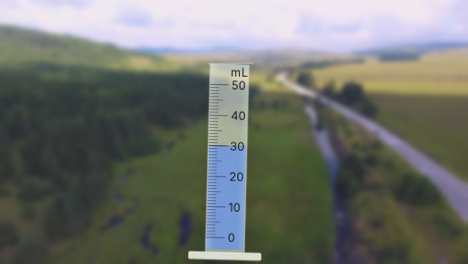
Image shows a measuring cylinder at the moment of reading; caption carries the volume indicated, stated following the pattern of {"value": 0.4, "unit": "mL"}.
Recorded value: {"value": 30, "unit": "mL"}
